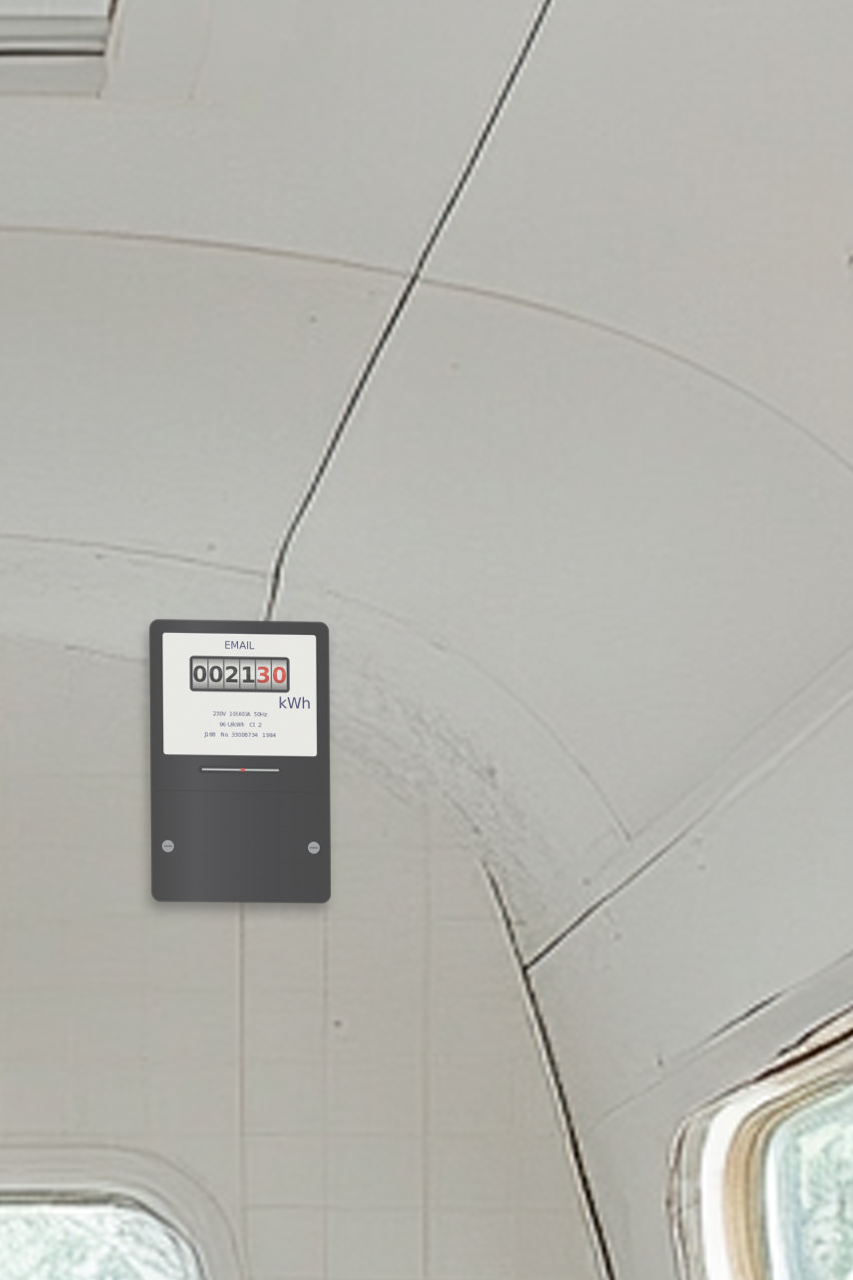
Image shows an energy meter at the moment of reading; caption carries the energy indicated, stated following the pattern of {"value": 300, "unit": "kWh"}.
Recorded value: {"value": 21.30, "unit": "kWh"}
